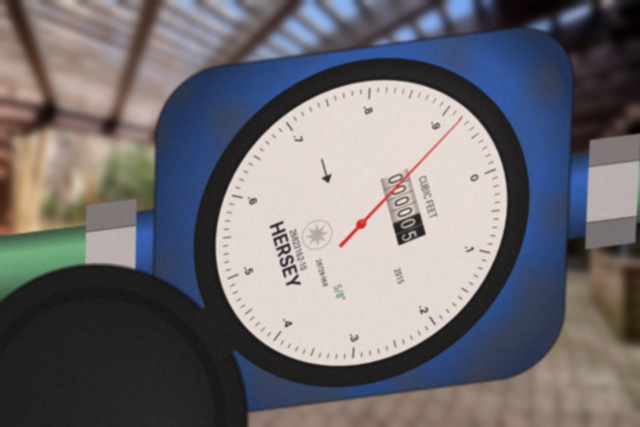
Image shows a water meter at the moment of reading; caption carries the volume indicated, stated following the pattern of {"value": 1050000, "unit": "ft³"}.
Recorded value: {"value": 4.92, "unit": "ft³"}
